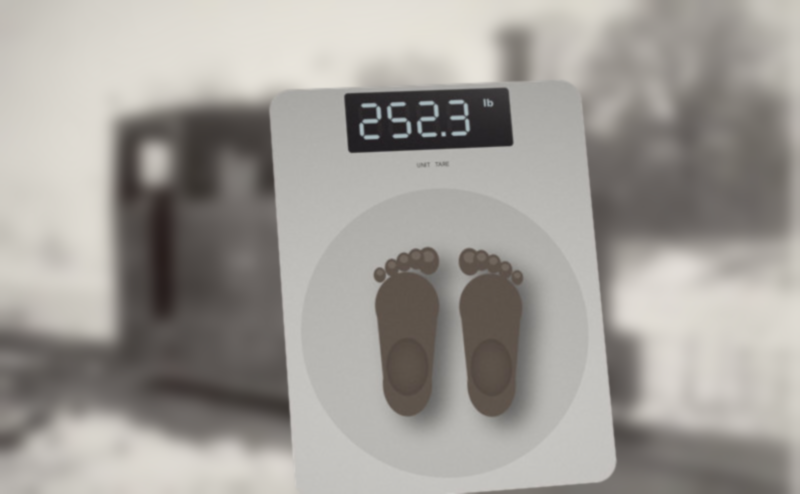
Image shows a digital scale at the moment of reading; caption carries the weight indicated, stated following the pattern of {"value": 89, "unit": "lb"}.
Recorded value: {"value": 252.3, "unit": "lb"}
